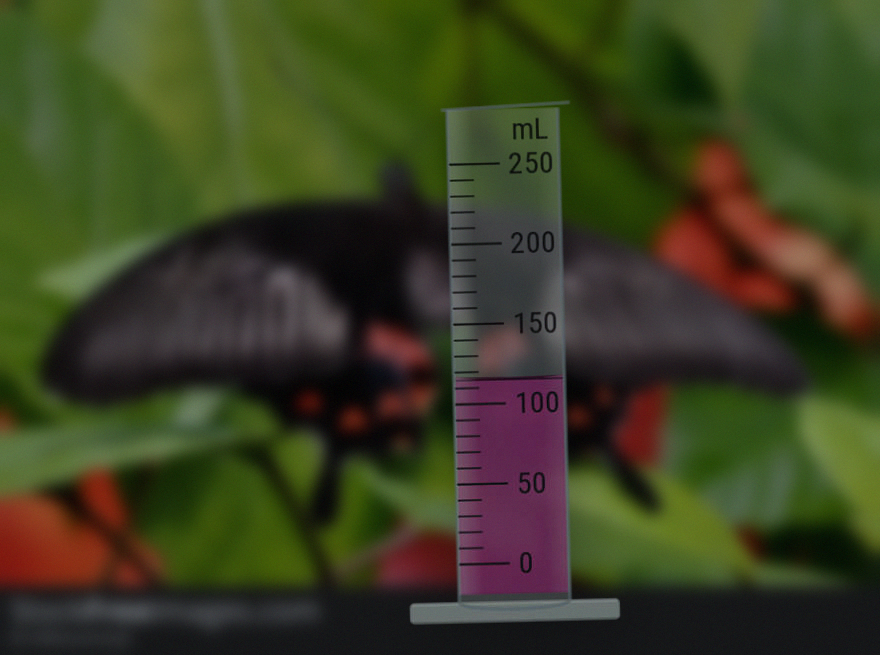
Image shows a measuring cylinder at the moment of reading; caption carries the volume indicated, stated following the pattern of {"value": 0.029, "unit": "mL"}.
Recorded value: {"value": 115, "unit": "mL"}
